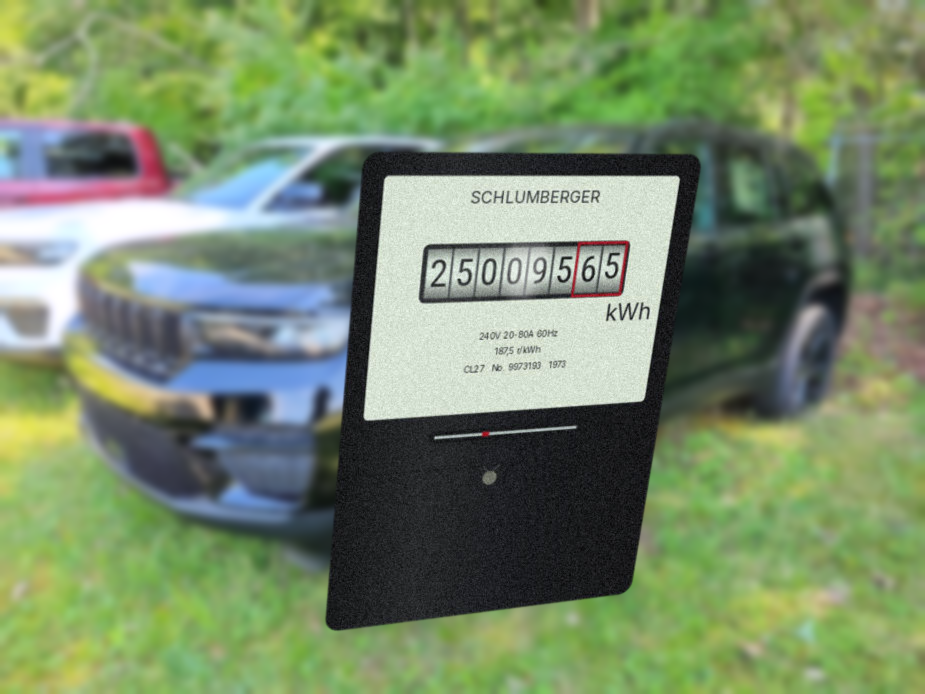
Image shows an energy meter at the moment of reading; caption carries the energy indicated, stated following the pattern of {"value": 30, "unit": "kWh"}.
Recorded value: {"value": 250095.65, "unit": "kWh"}
